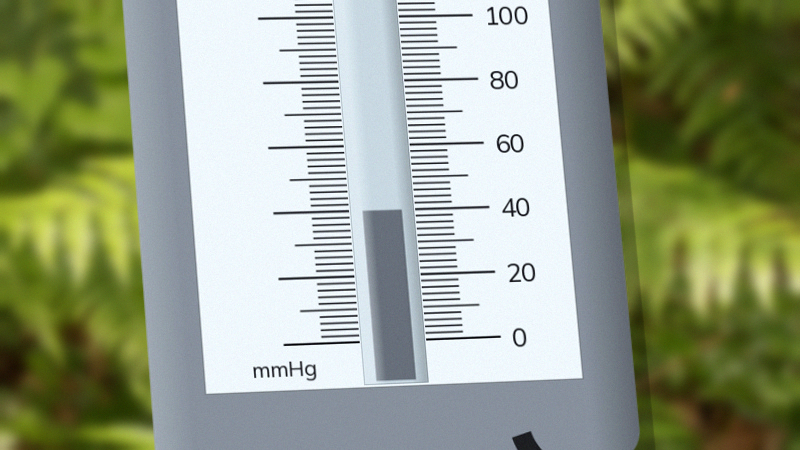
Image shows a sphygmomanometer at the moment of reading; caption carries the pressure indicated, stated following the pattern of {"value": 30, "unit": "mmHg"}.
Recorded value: {"value": 40, "unit": "mmHg"}
